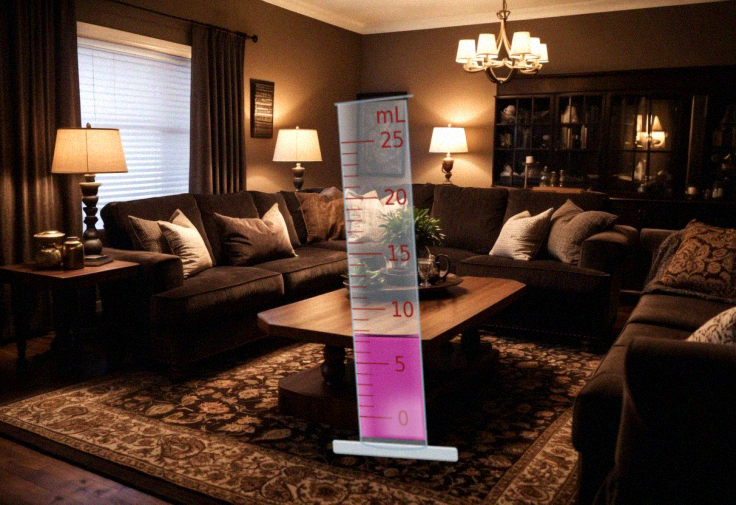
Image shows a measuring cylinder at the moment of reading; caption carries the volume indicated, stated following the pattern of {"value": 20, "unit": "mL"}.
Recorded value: {"value": 7.5, "unit": "mL"}
